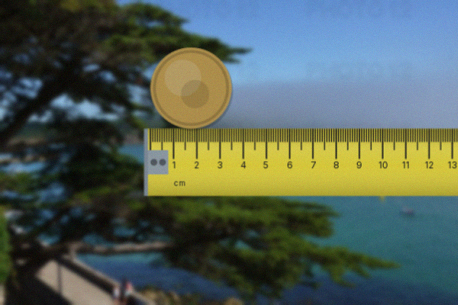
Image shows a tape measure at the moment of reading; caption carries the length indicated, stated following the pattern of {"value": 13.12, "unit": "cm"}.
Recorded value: {"value": 3.5, "unit": "cm"}
